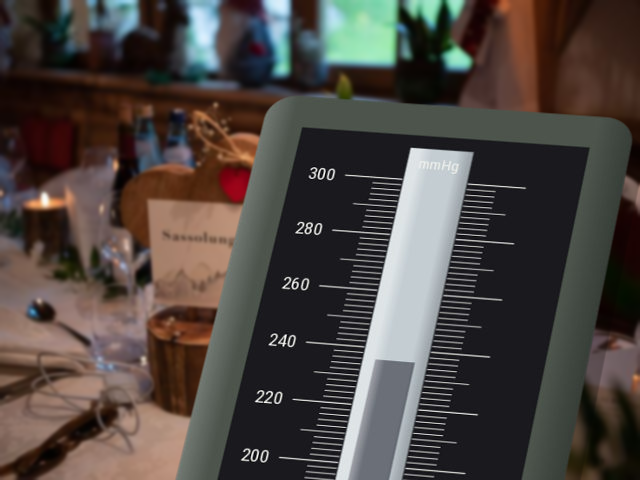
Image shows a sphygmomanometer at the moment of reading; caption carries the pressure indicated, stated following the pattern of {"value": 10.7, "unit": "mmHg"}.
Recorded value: {"value": 236, "unit": "mmHg"}
